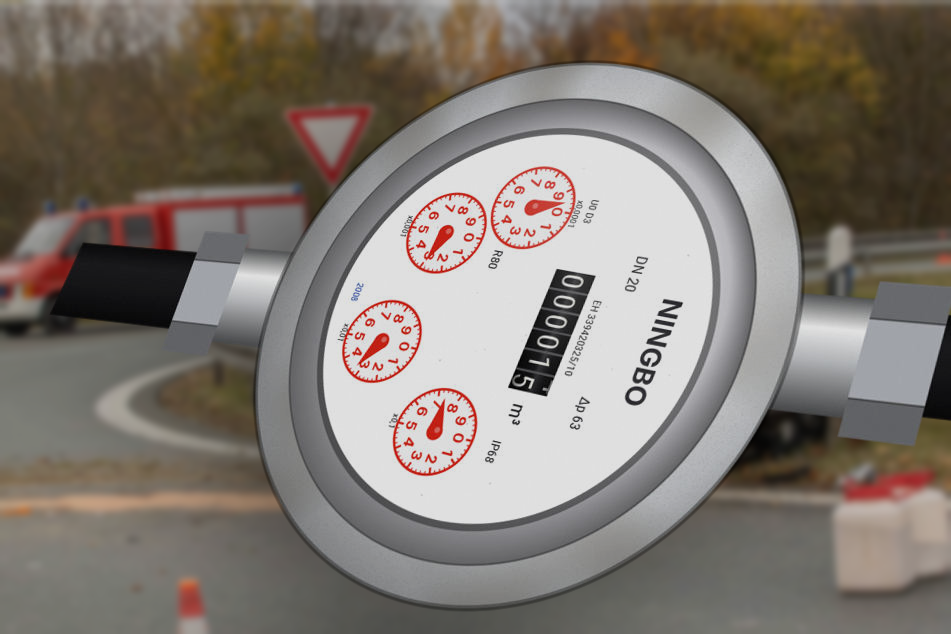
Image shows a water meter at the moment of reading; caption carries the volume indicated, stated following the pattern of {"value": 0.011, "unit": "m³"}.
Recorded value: {"value": 14.7329, "unit": "m³"}
